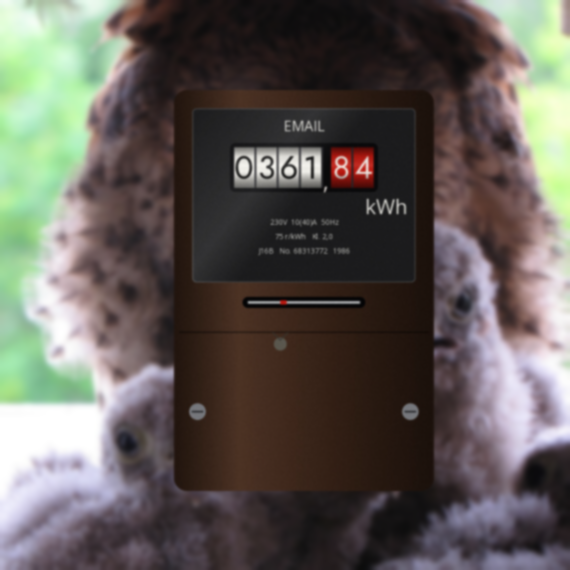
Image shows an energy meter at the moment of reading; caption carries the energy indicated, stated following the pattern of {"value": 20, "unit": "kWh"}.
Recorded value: {"value": 361.84, "unit": "kWh"}
